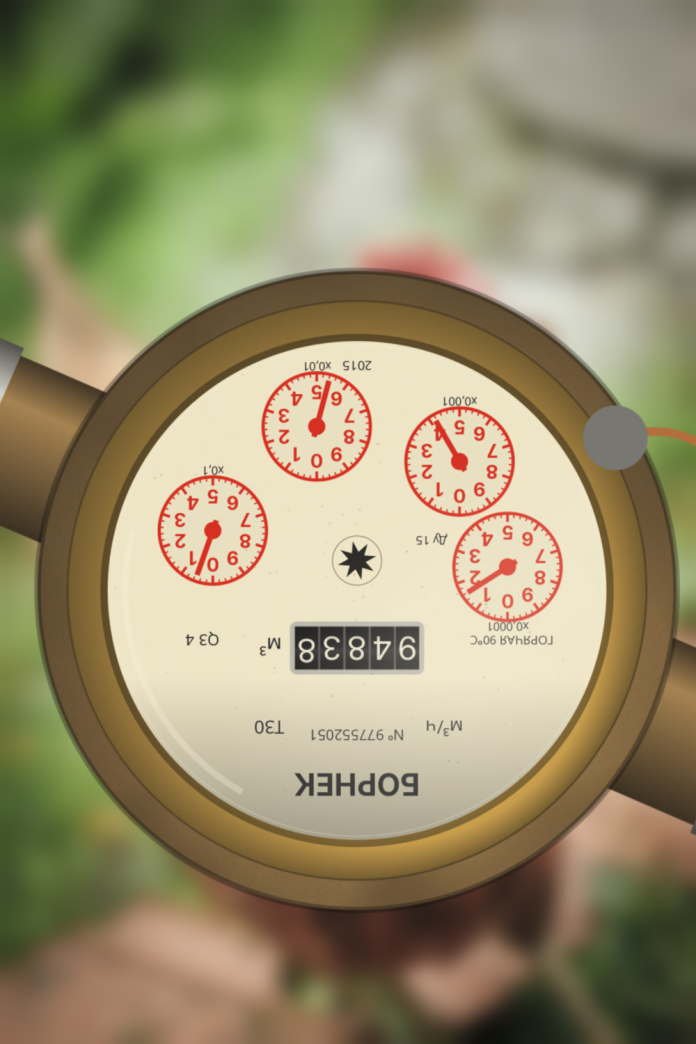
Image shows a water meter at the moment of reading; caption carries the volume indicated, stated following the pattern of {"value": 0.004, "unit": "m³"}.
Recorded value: {"value": 94838.0541, "unit": "m³"}
